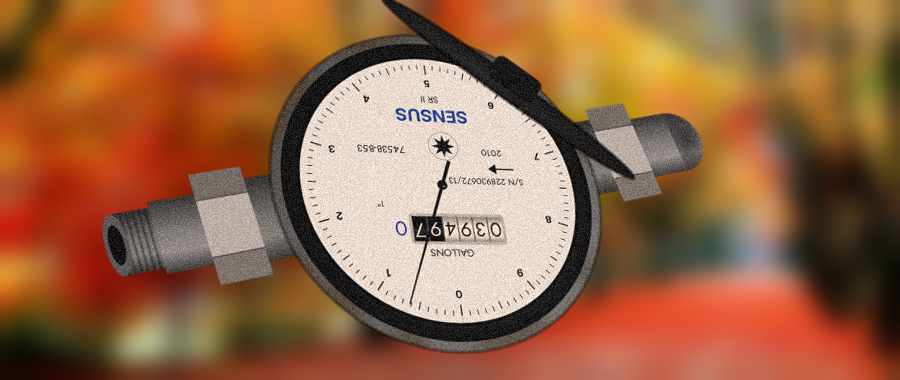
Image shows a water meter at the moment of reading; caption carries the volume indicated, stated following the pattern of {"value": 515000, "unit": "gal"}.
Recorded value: {"value": 394970.6, "unit": "gal"}
